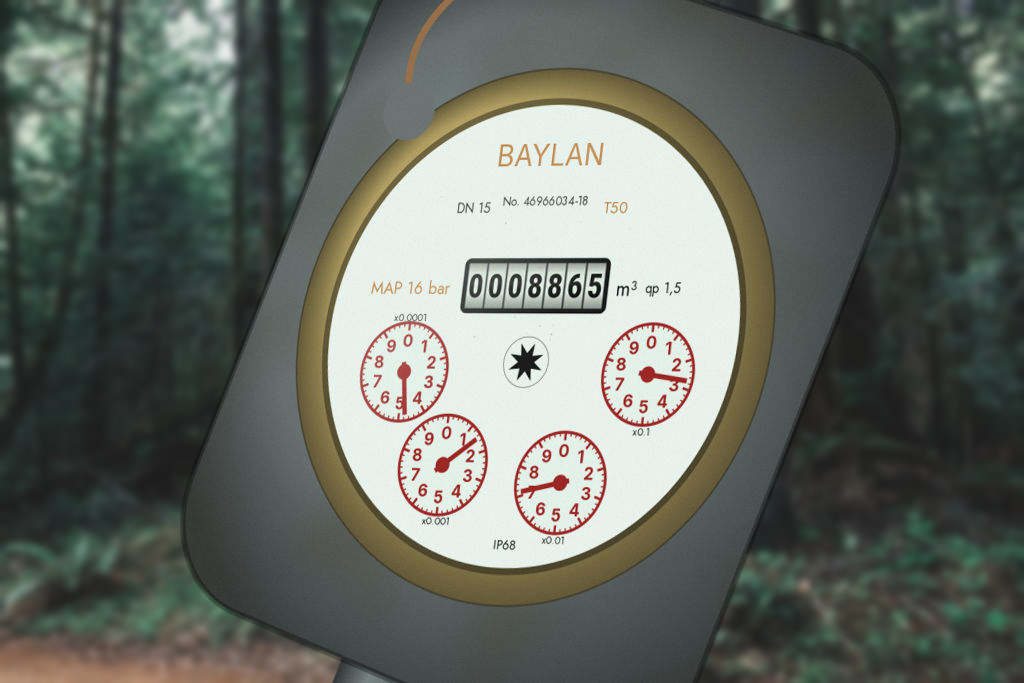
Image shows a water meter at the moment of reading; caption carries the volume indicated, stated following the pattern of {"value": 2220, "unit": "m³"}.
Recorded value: {"value": 8865.2714, "unit": "m³"}
